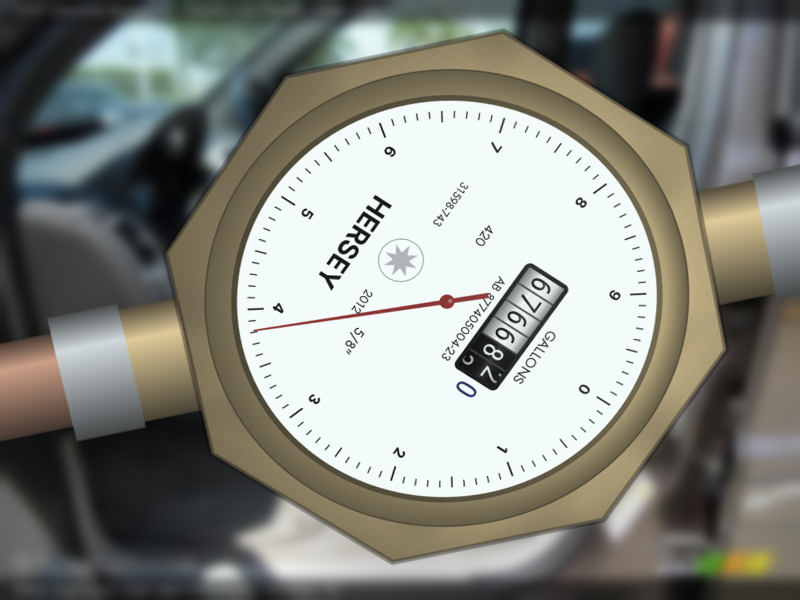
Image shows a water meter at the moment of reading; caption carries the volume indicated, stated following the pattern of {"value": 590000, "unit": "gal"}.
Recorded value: {"value": 6766823.8, "unit": "gal"}
